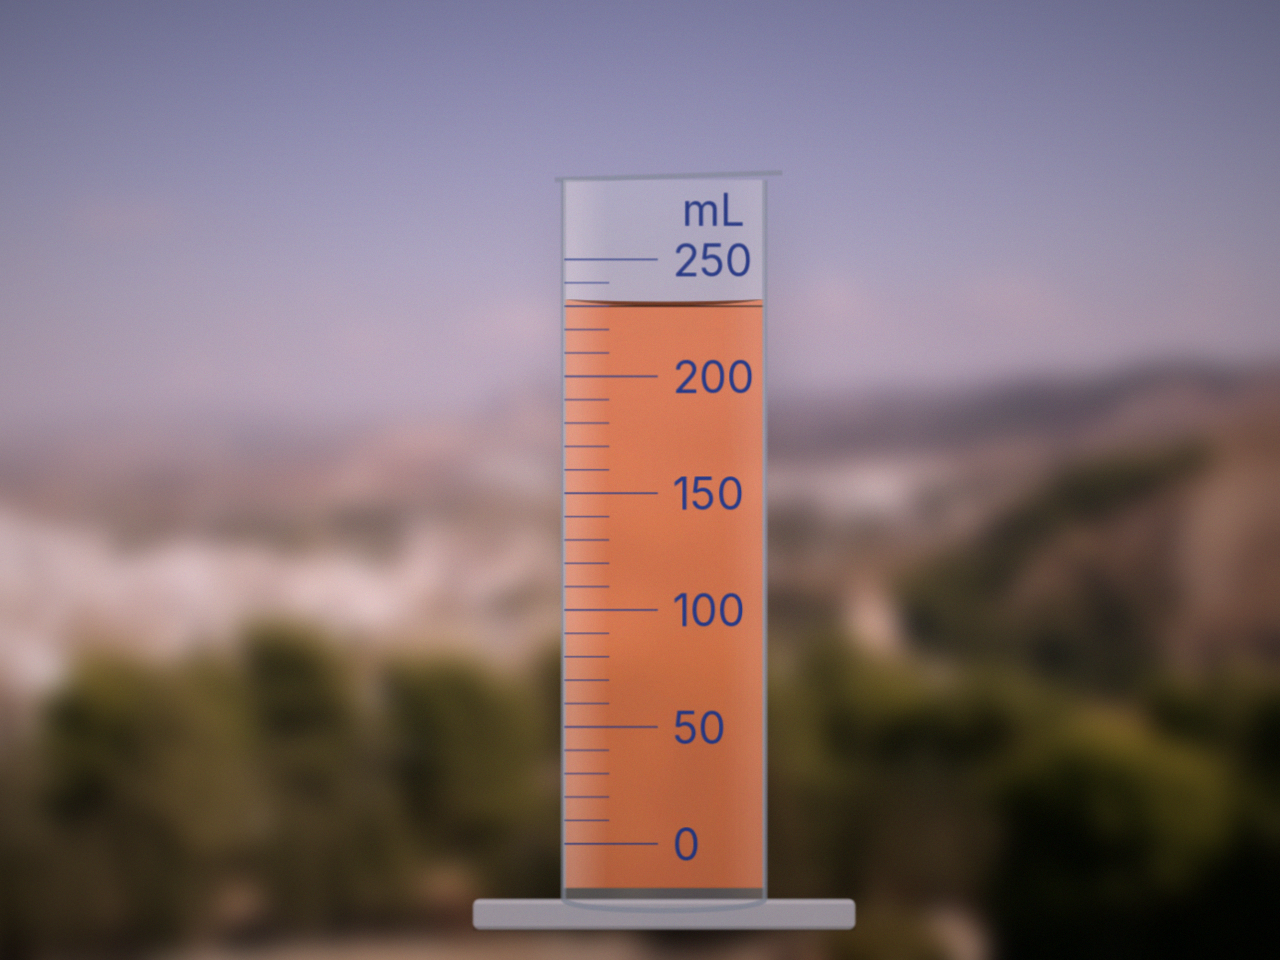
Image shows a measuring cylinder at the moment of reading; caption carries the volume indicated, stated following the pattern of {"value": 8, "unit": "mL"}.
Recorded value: {"value": 230, "unit": "mL"}
